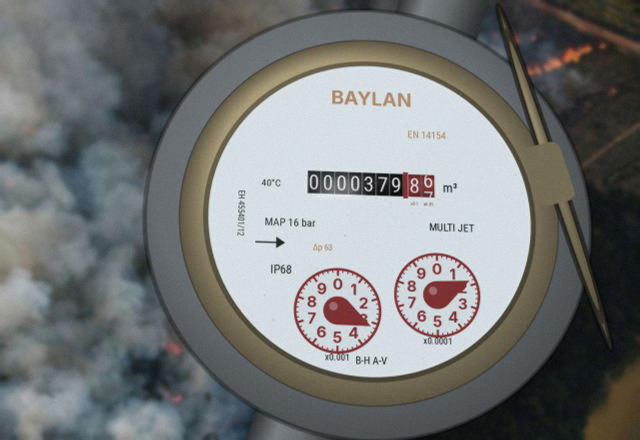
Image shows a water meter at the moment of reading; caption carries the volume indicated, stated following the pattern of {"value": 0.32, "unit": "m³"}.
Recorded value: {"value": 379.8631, "unit": "m³"}
